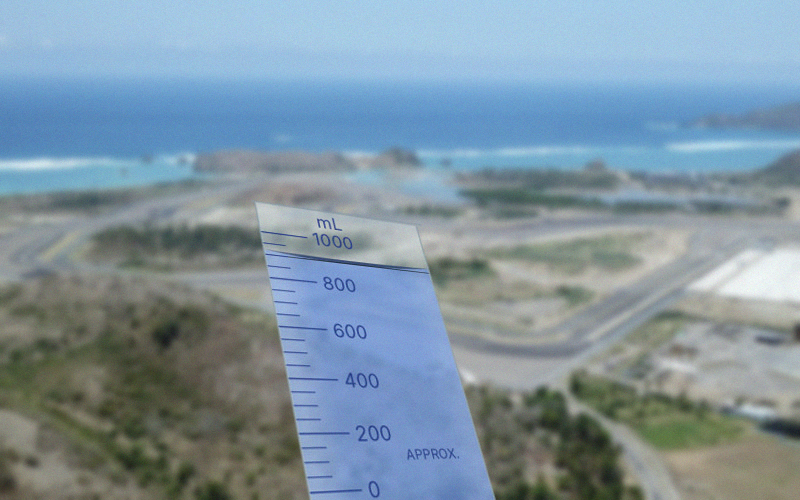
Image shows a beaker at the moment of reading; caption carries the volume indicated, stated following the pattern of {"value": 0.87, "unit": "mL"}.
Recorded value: {"value": 900, "unit": "mL"}
